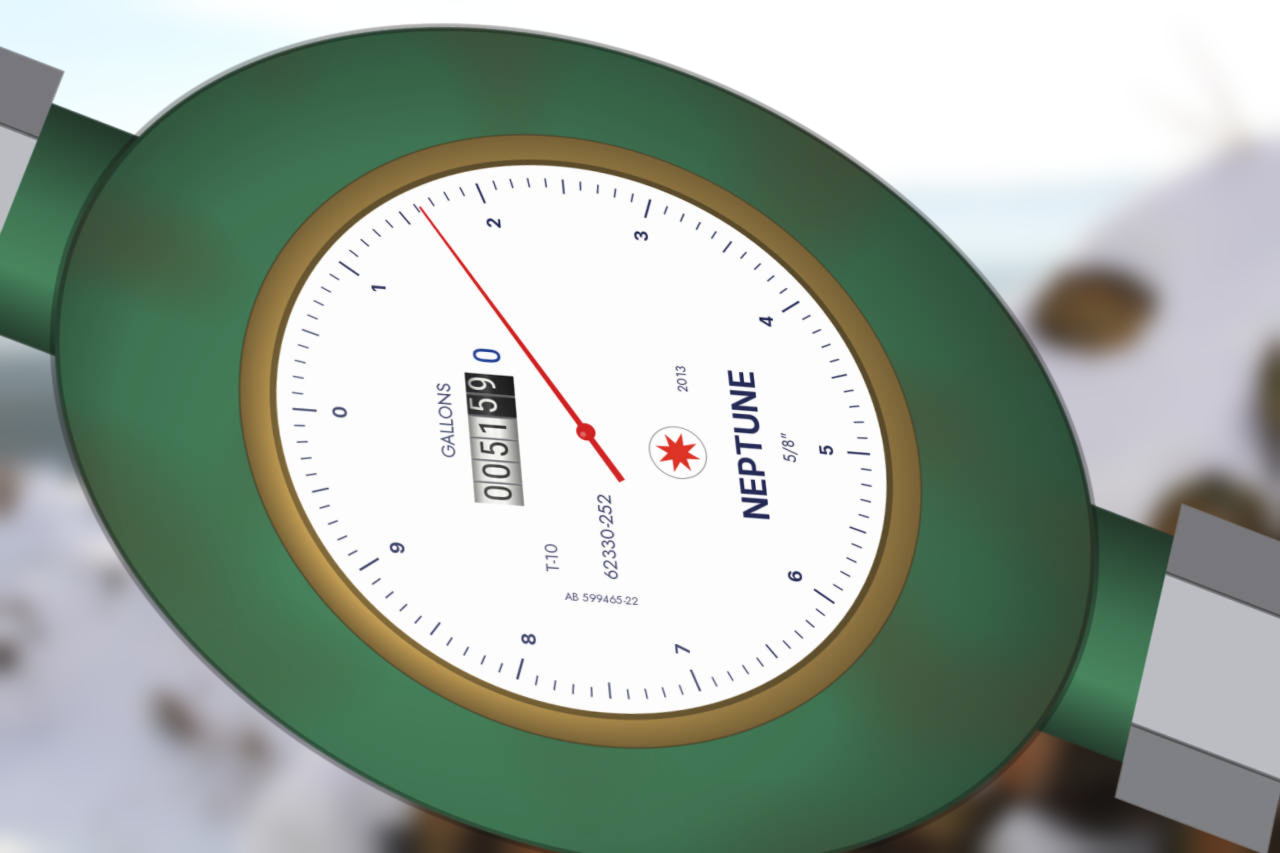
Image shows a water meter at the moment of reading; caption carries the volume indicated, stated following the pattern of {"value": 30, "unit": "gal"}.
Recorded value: {"value": 51591.6, "unit": "gal"}
